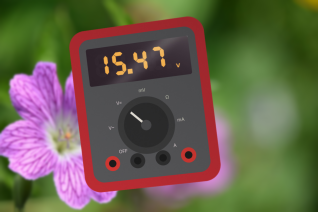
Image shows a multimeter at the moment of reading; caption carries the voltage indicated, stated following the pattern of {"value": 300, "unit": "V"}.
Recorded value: {"value": 15.47, "unit": "V"}
